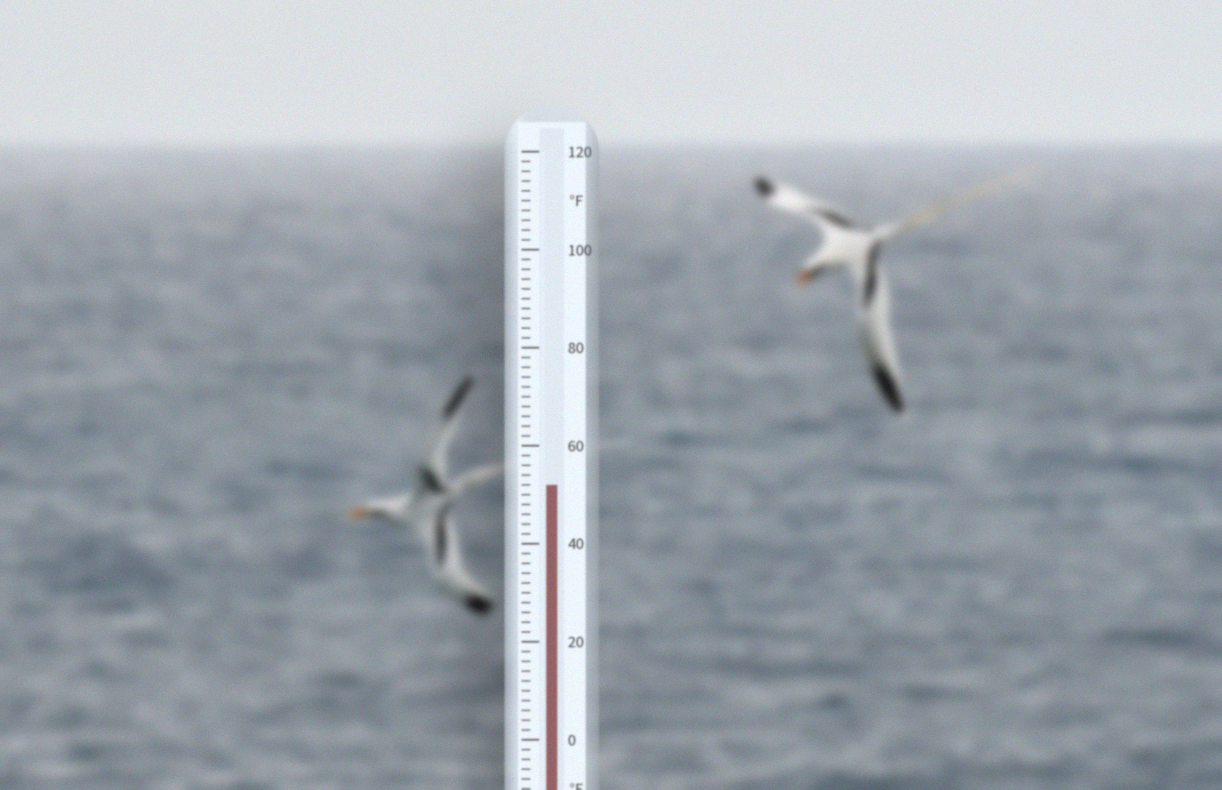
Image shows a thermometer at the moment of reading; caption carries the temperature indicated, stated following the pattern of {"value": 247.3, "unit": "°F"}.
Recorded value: {"value": 52, "unit": "°F"}
